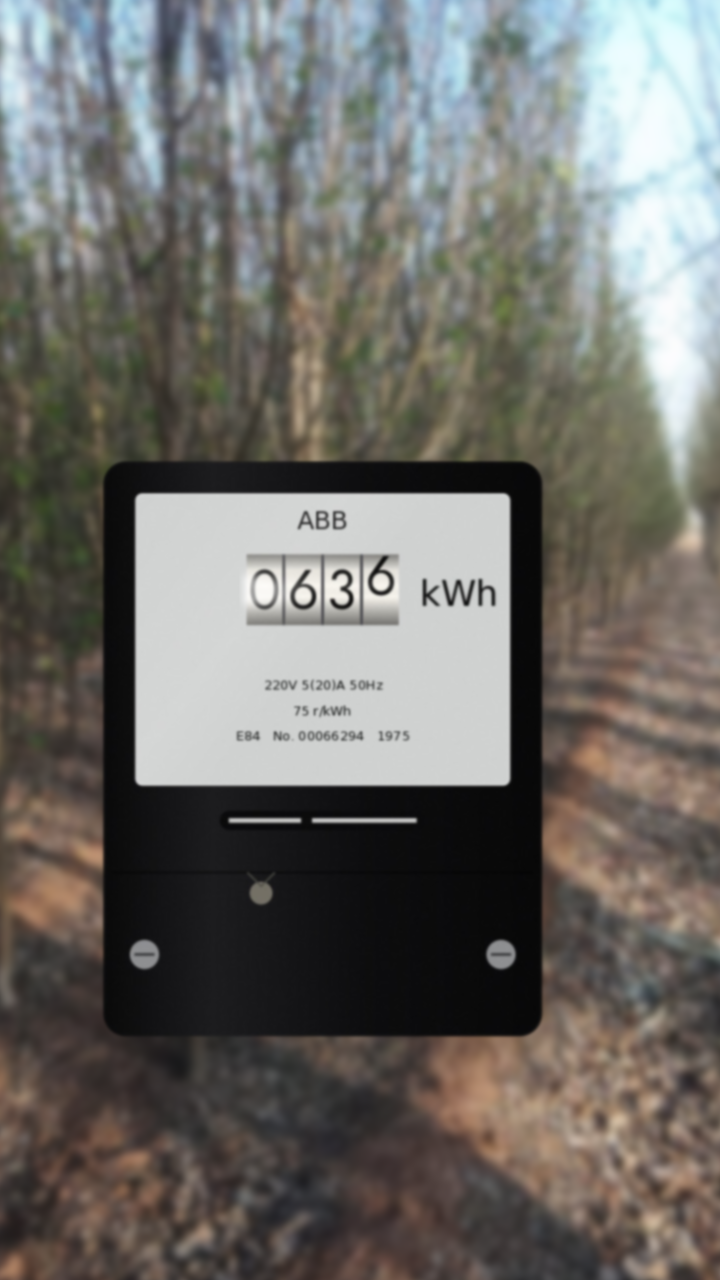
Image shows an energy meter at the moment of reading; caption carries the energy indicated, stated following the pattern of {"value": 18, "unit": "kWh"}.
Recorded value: {"value": 636, "unit": "kWh"}
